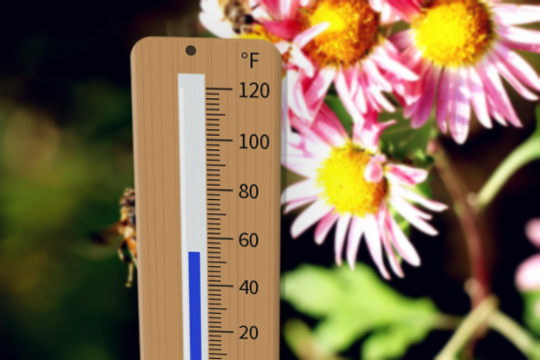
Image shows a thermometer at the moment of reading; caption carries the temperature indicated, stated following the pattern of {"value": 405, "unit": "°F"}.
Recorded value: {"value": 54, "unit": "°F"}
